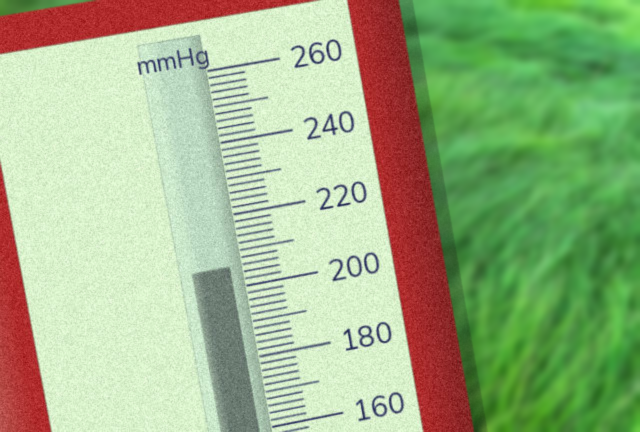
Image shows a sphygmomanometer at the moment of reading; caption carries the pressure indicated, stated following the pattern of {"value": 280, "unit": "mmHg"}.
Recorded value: {"value": 206, "unit": "mmHg"}
